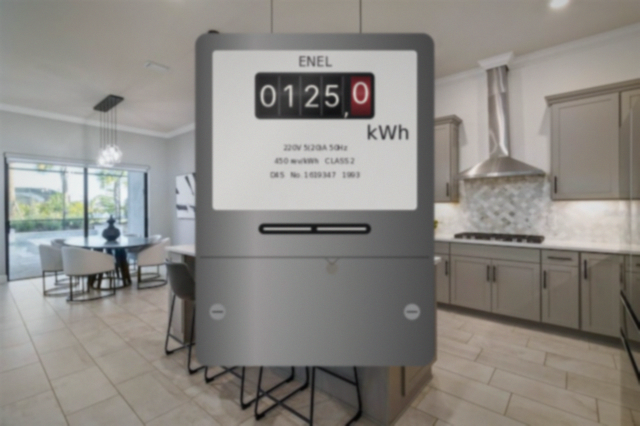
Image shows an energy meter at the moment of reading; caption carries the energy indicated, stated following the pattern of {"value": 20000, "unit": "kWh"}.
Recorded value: {"value": 125.0, "unit": "kWh"}
